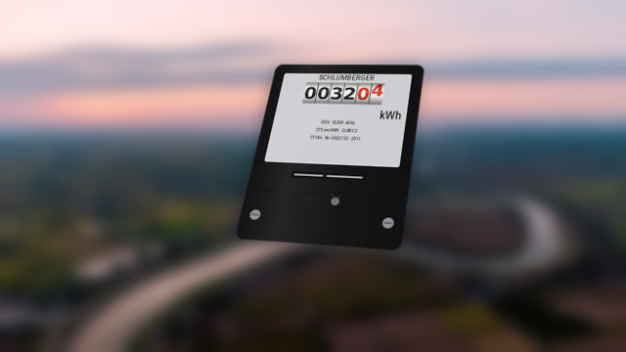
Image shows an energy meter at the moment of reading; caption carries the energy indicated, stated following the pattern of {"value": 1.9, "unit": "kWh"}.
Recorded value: {"value": 32.04, "unit": "kWh"}
